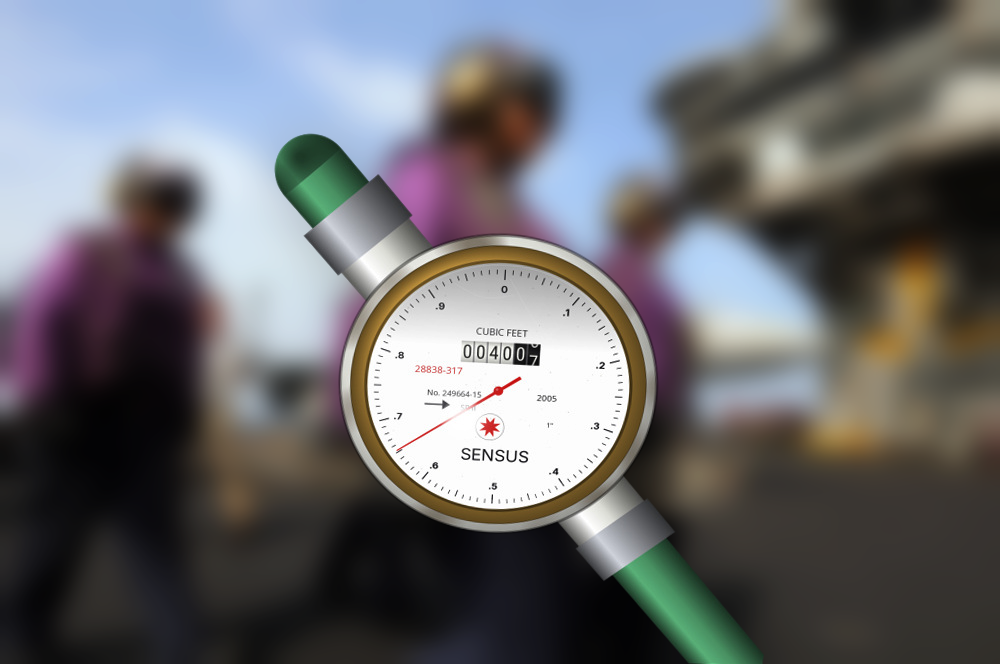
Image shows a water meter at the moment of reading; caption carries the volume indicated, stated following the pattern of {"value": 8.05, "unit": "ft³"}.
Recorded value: {"value": 4006.65, "unit": "ft³"}
